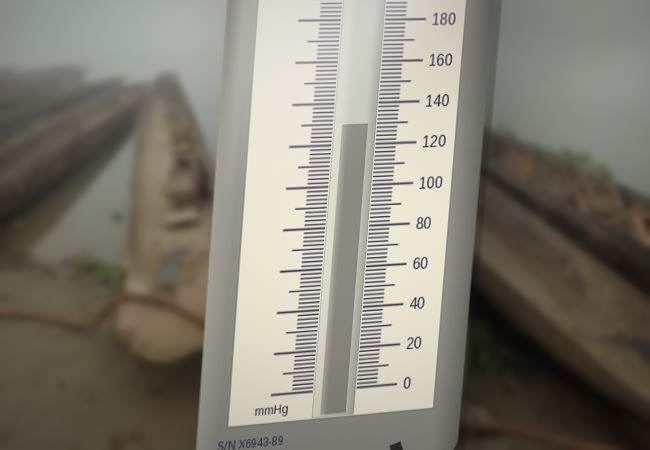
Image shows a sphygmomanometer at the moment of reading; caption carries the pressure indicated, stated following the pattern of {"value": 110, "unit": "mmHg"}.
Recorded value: {"value": 130, "unit": "mmHg"}
